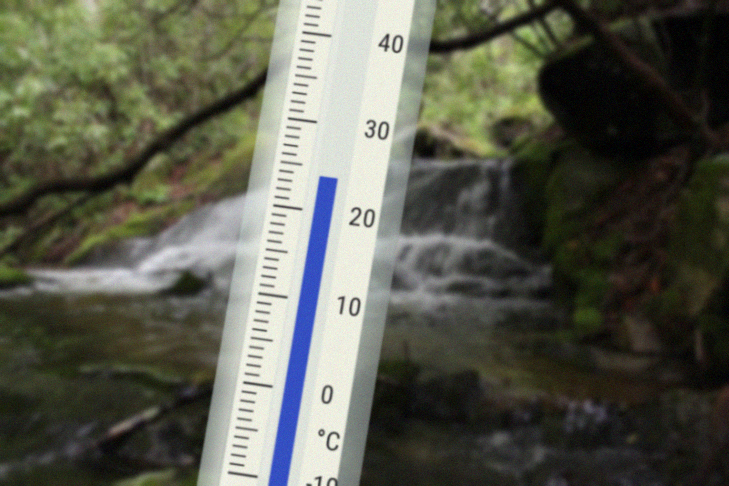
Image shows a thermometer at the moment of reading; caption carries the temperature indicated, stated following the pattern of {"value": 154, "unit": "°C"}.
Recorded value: {"value": 24, "unit": "°C"}
